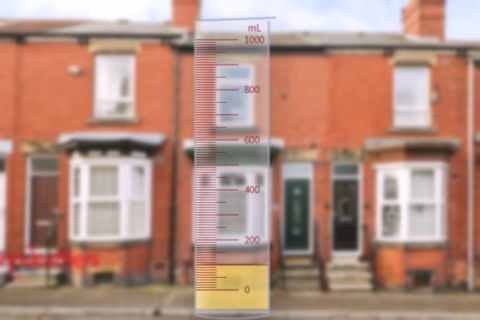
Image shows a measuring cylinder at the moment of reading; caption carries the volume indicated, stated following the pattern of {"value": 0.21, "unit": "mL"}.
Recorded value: {"value": 100, "unit": "mL"}
